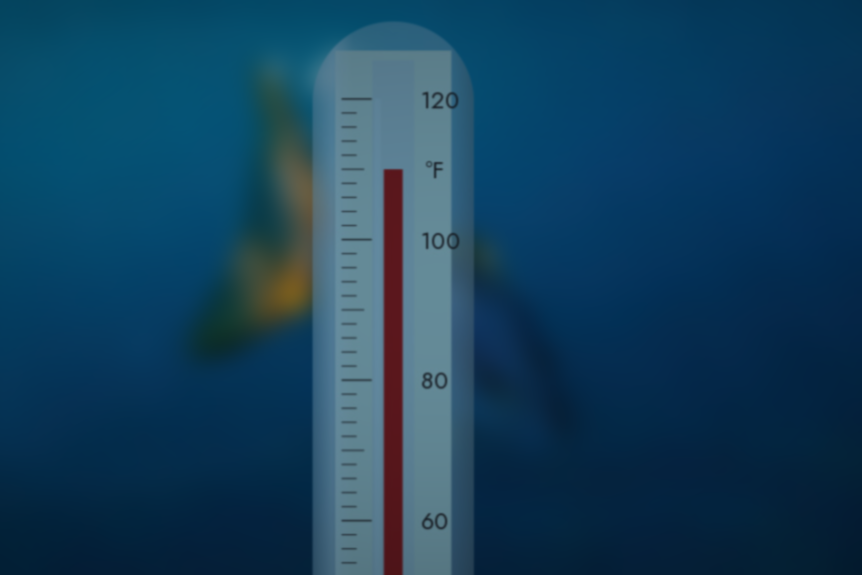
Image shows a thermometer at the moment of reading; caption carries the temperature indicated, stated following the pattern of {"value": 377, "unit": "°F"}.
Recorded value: {"value": 110, "unit": "°F"}
